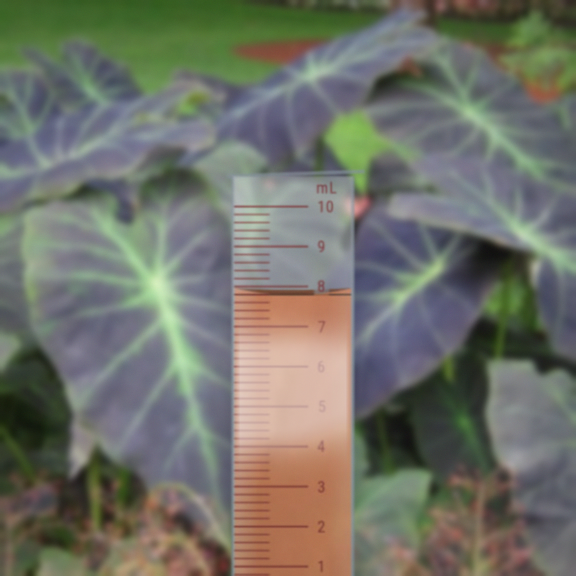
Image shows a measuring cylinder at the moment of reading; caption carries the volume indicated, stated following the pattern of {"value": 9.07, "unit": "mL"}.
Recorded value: {"value": 7.8, "unit": "mL"}
